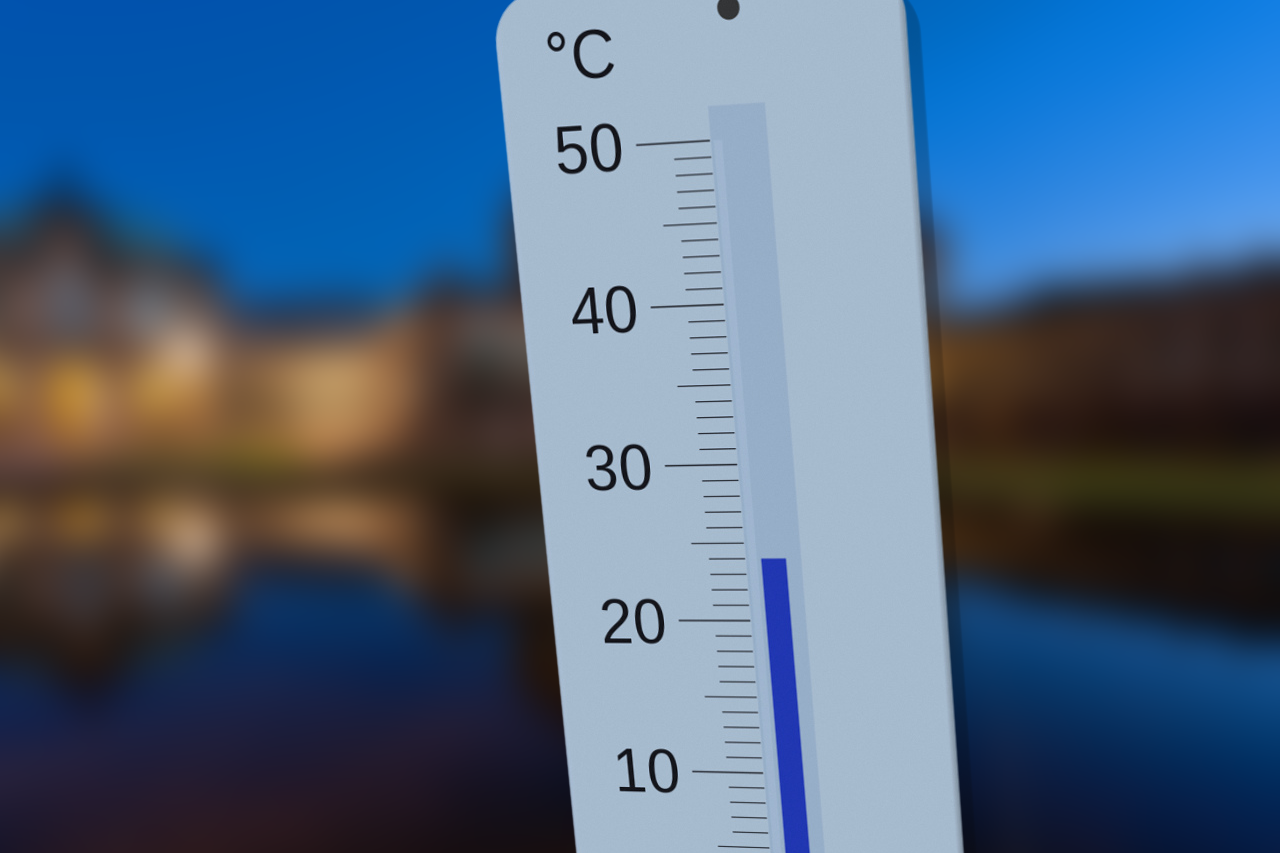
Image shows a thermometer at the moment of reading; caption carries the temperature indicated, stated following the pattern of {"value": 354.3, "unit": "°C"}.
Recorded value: {"value": 24, "unit": "°C"}
